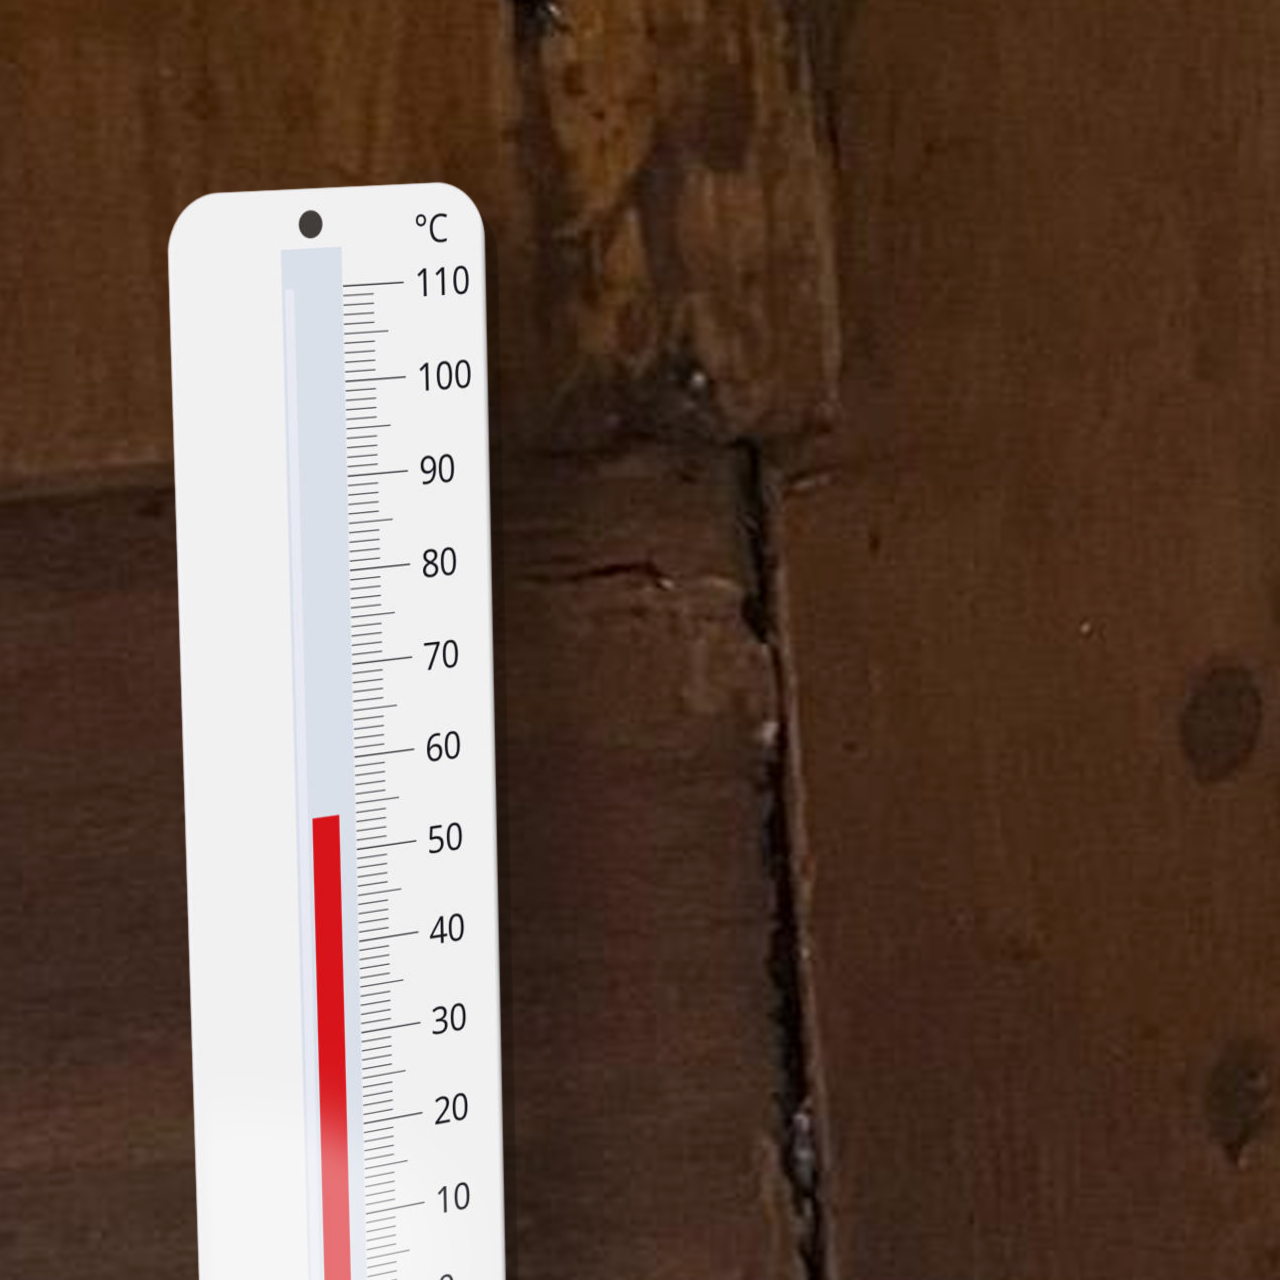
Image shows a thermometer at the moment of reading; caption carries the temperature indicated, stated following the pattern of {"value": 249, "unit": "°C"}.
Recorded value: {"value": 54, "unit": "°C"}
